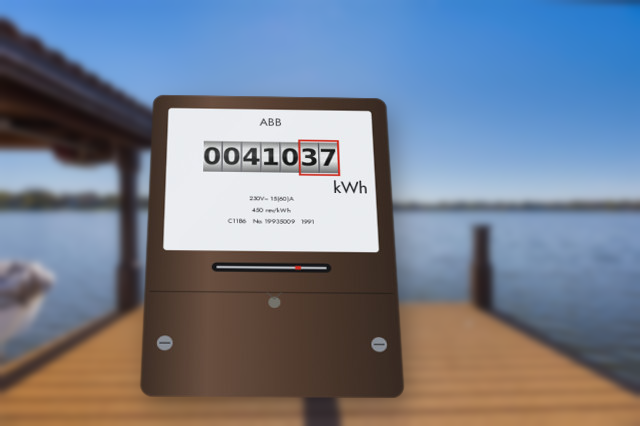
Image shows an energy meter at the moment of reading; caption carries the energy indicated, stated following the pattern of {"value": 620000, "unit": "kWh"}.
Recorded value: {"value": 410.37, "unit": "kWh"}
